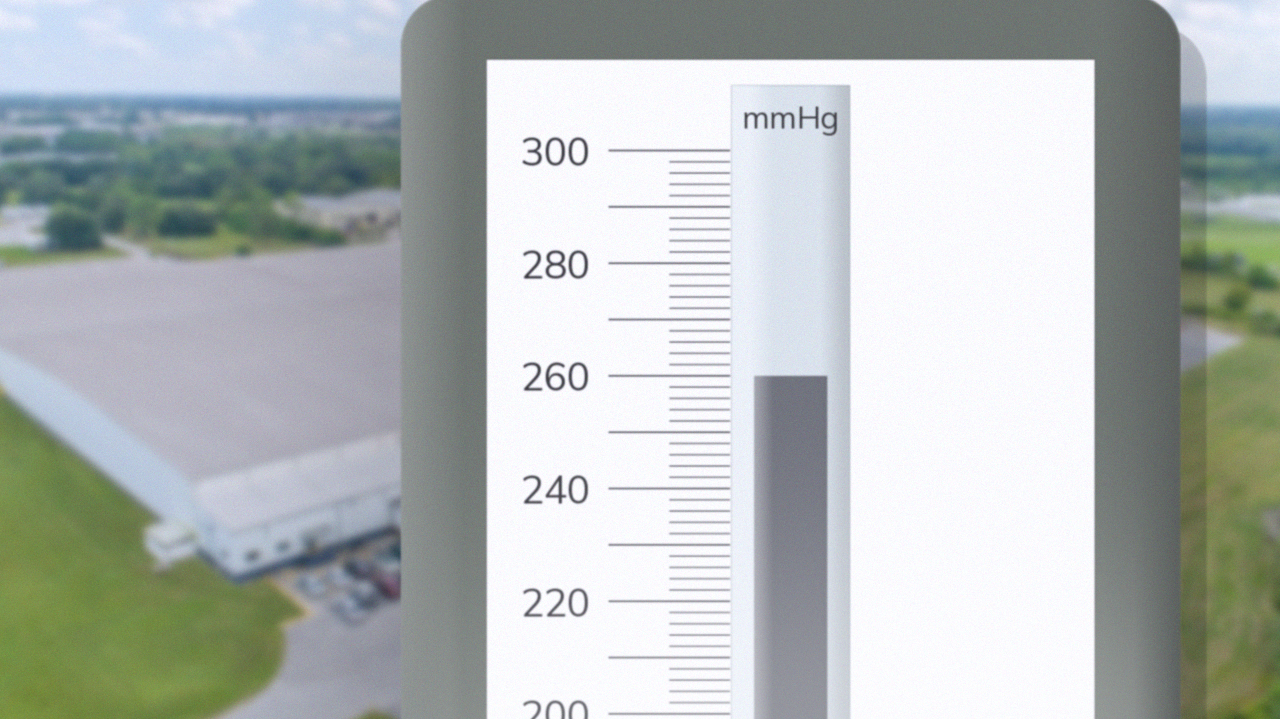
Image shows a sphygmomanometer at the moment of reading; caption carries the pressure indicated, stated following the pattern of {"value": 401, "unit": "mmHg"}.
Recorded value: {"value": 260, "unit": "mmHg"}
